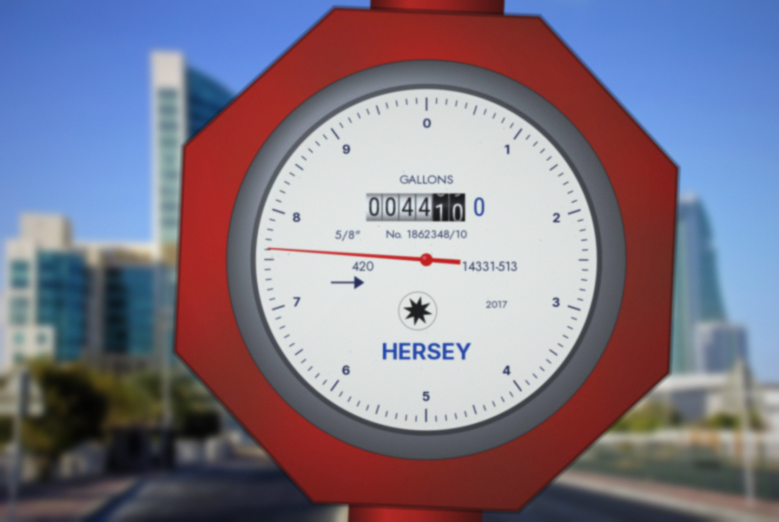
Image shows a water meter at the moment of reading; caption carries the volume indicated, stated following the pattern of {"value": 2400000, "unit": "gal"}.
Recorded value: {"value": 44097.6, "unit": "gal"}
